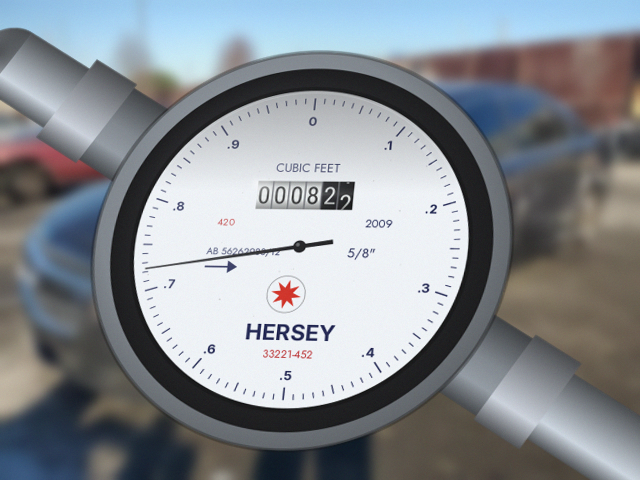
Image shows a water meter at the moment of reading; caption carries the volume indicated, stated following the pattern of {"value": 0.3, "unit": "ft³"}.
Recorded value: {"value": 821.72, "unit": "ft³"}
